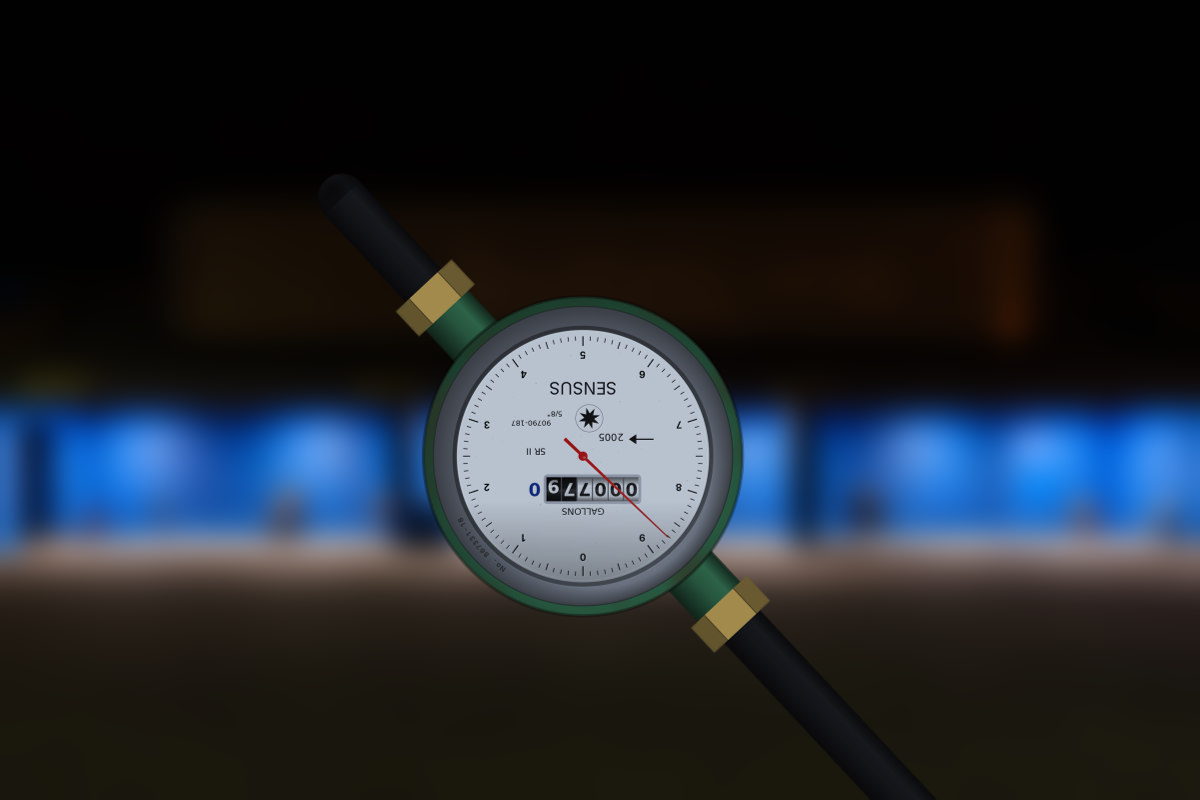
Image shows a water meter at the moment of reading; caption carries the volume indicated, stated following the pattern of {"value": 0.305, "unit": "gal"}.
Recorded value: {"value": 7788.7, "unit": "gal"}
